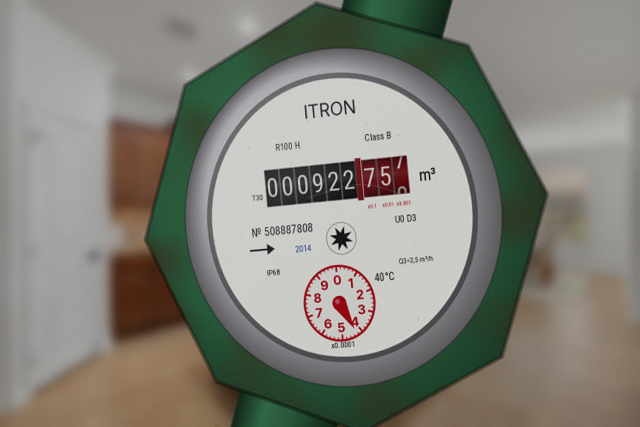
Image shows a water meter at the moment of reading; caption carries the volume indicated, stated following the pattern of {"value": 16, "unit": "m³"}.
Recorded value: {"value": 922.7574, "unit": "m³"}
